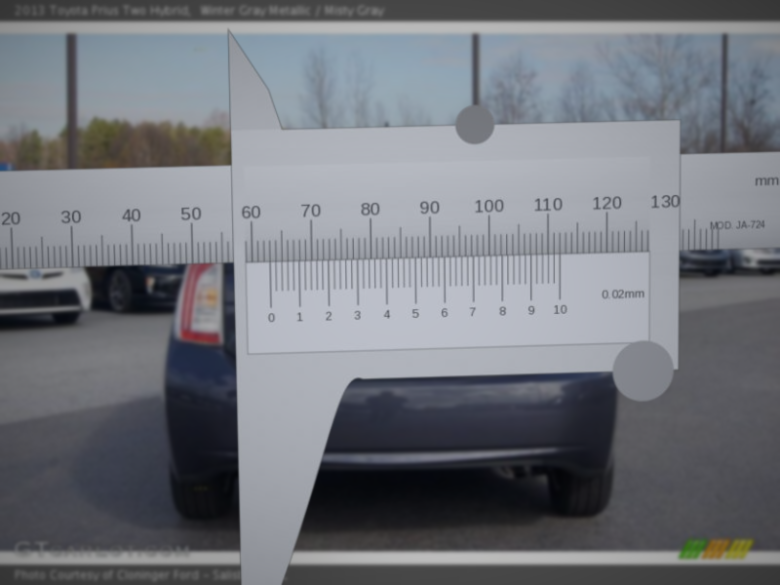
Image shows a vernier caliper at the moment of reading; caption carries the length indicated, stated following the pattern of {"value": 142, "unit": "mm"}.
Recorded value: {"value": 63.0, "unit": "mm"}
